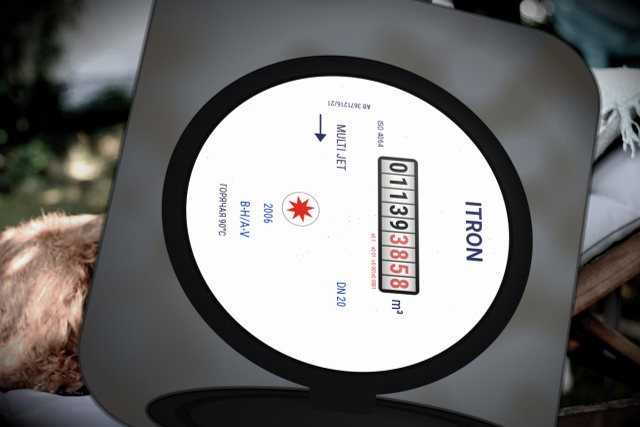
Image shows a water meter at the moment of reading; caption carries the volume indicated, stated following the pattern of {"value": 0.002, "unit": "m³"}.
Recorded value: {"value": 1139.3858, "unit": "m³"}
